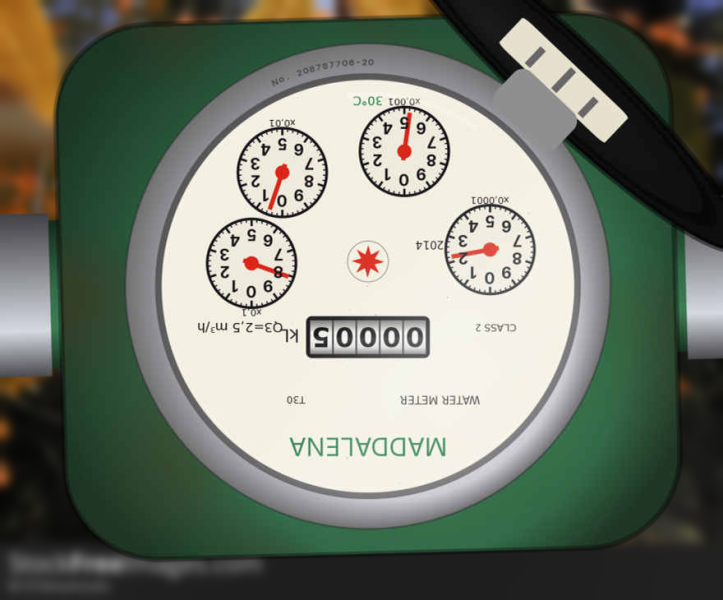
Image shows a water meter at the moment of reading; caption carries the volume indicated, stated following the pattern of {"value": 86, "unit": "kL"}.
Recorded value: {"value": 5.8052, "unit": "kL"}
